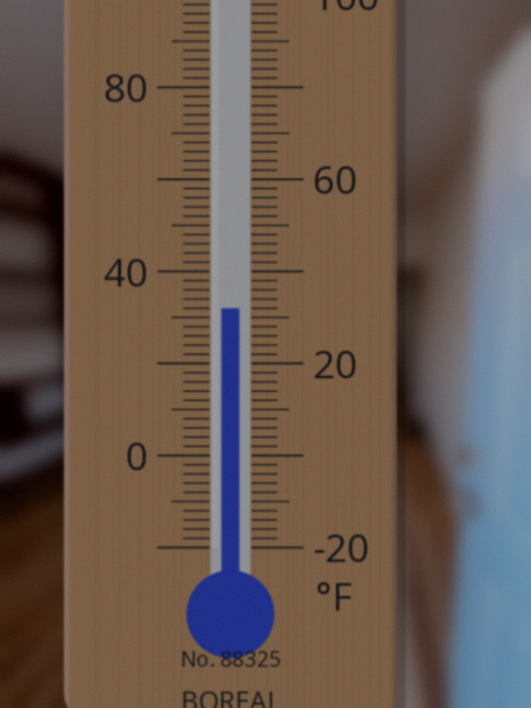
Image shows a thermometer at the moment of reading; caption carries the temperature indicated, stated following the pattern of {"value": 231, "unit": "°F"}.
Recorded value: {"value": 32, "unit": "°F"}
